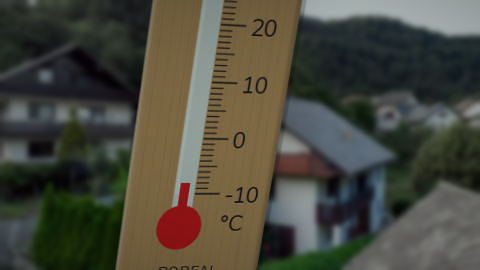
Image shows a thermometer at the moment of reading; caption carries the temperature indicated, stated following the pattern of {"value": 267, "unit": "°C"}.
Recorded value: {"value": -8, "unit": "°C"}
